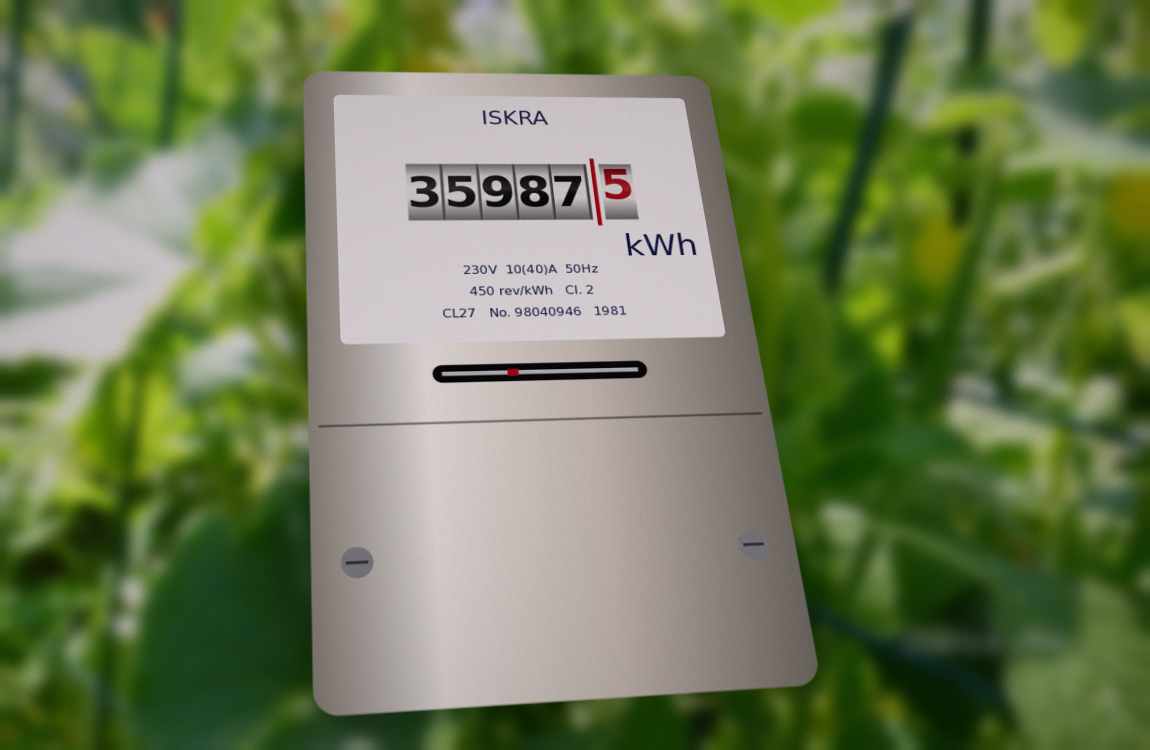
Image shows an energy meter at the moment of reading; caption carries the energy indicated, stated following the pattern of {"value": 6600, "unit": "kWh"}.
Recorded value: {"value": 35987.5, "unit": "kWh"}
